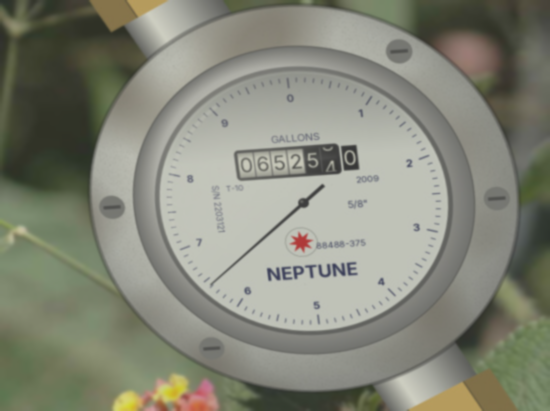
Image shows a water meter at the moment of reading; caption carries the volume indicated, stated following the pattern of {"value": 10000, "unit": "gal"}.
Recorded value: {"value": 652536.4, "unit": "gal"}
